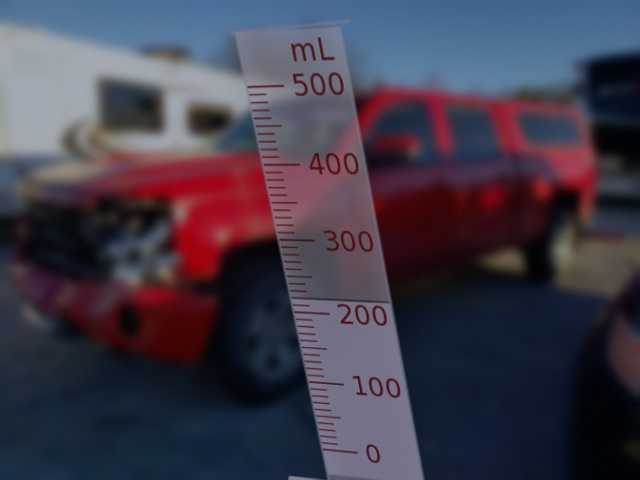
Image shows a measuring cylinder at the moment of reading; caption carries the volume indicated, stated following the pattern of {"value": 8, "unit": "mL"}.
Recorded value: {"value": 220, "unit": "mL"}
